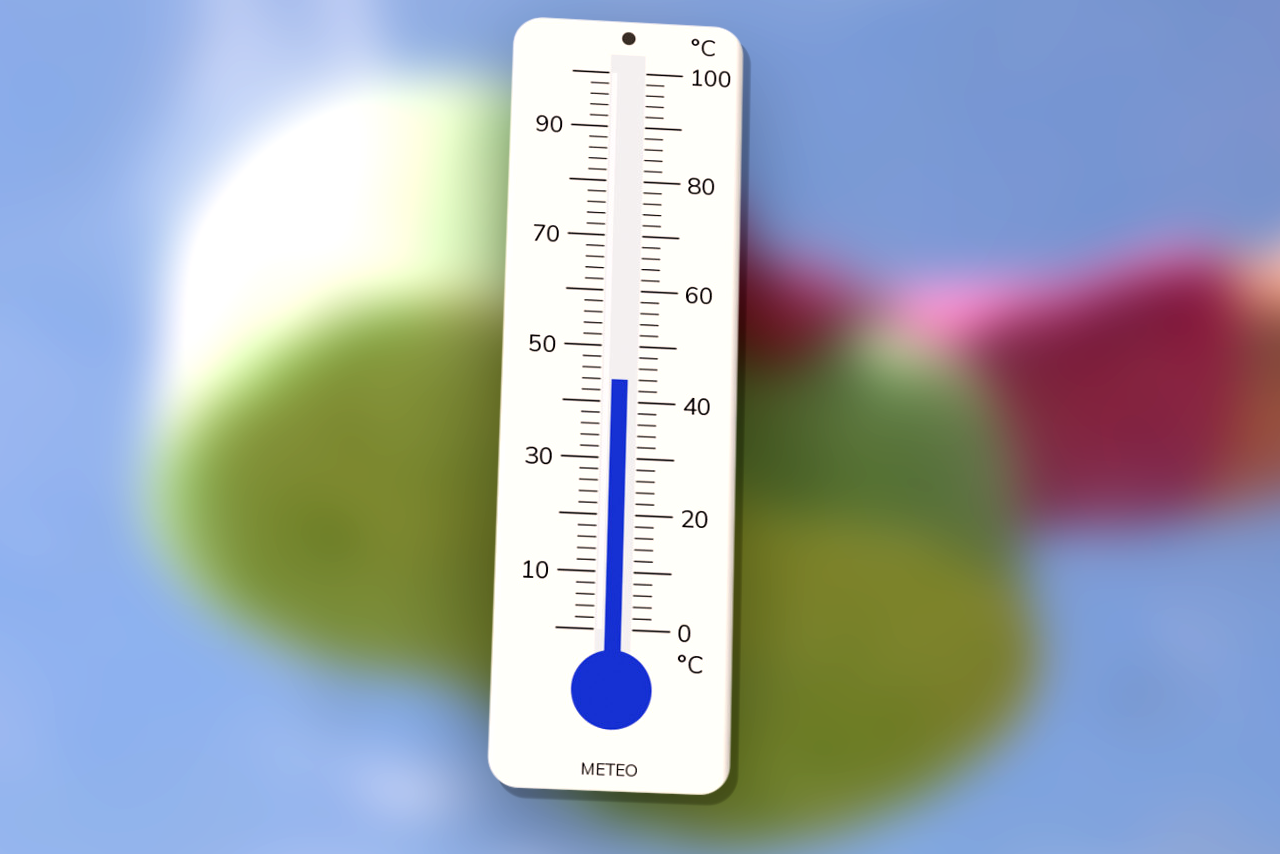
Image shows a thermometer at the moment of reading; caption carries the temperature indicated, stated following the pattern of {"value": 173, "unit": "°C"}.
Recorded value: {"value": 44, "unit": "°C"}
